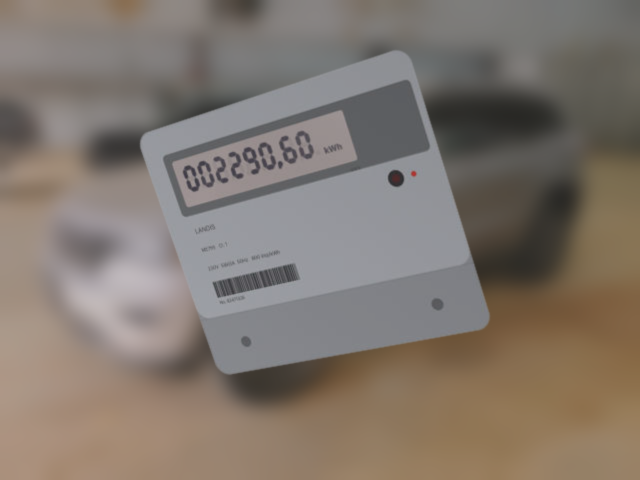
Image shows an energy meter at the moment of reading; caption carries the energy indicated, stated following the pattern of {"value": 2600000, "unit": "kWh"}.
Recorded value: {"value": 2290.60, "unit": "kWh"}
